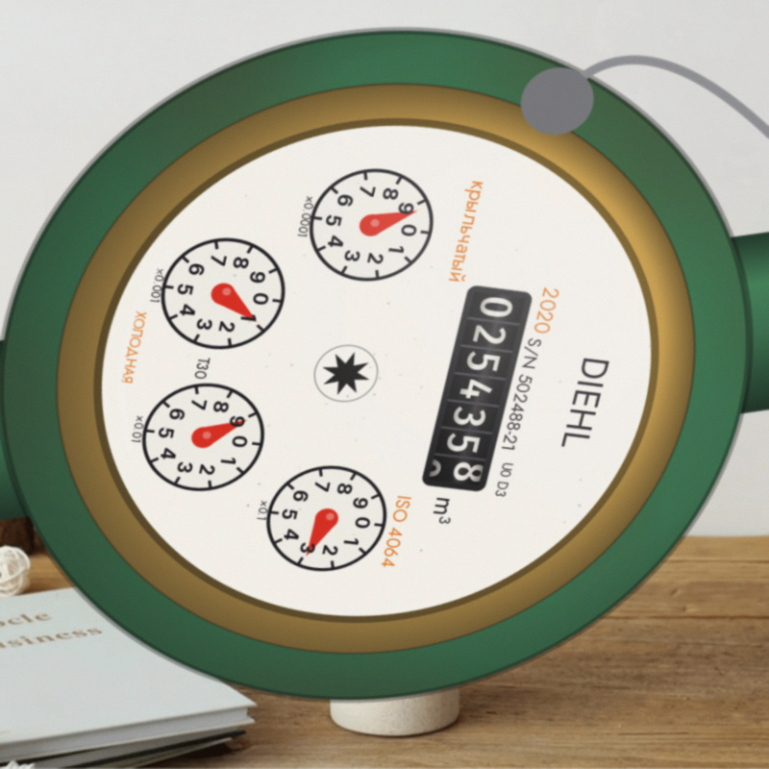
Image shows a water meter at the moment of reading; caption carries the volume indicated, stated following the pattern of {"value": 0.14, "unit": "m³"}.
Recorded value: {"value": 254358.2909, "unit": "m³"}
